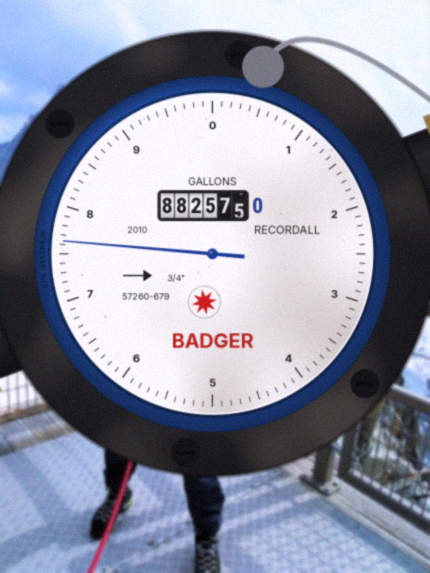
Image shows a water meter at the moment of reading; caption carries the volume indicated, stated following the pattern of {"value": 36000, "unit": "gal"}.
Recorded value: {"value": 8825747.6, "unit": "gal"}
